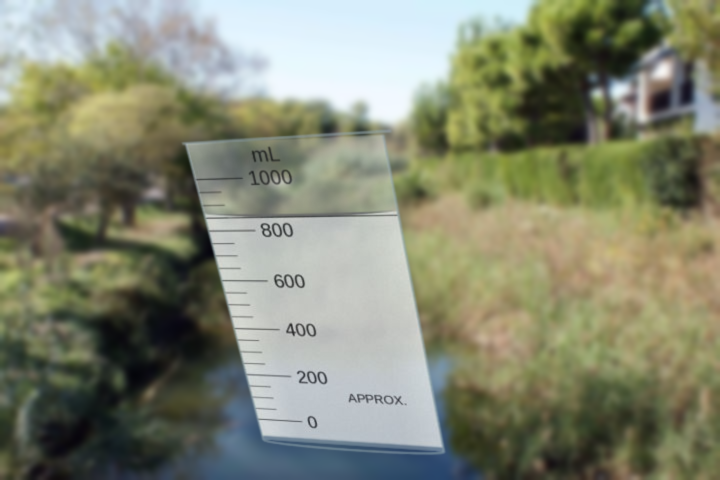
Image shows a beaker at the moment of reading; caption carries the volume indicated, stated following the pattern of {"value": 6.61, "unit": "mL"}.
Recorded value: {"value": 850, "unit": "mL"}
